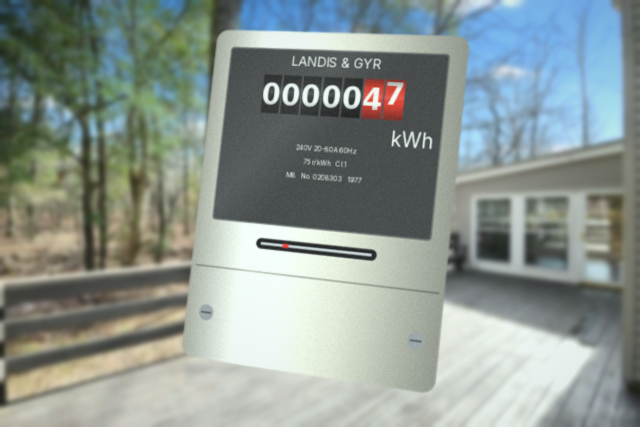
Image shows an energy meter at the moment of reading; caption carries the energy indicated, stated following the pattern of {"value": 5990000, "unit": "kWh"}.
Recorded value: {"value": 0.47, "unit": "kWh"}
